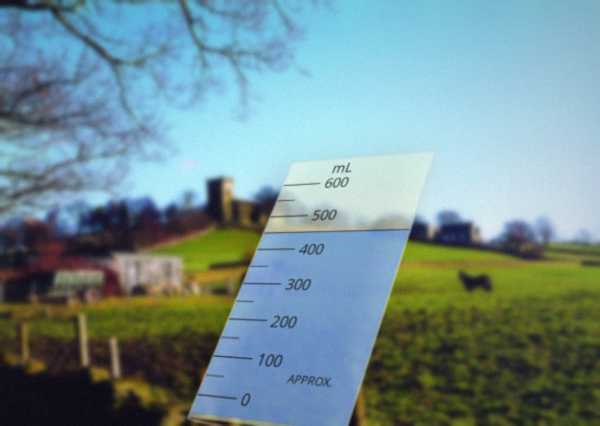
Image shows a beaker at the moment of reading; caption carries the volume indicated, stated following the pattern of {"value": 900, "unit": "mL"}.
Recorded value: {"value": 450, "unit": "mL"}
